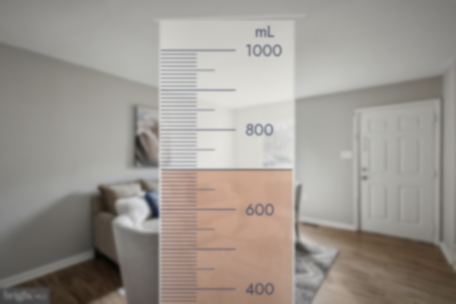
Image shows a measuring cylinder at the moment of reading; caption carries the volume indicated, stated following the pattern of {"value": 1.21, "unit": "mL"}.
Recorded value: {"value": 700, "unit": "mL"}
